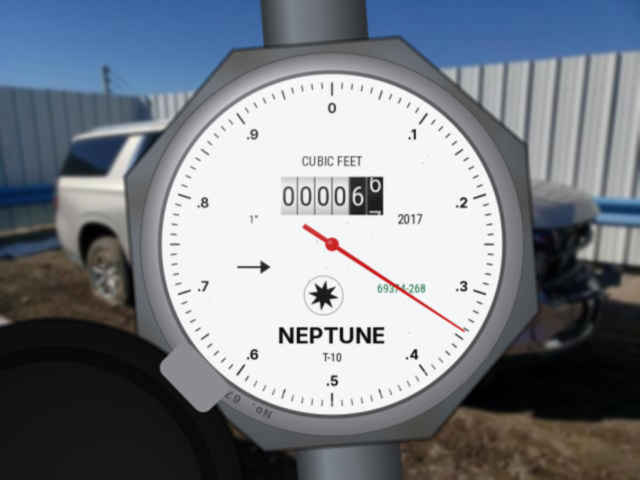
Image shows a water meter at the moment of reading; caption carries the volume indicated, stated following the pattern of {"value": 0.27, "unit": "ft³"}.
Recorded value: {"value": 66.34, "unit": "ft³"}
